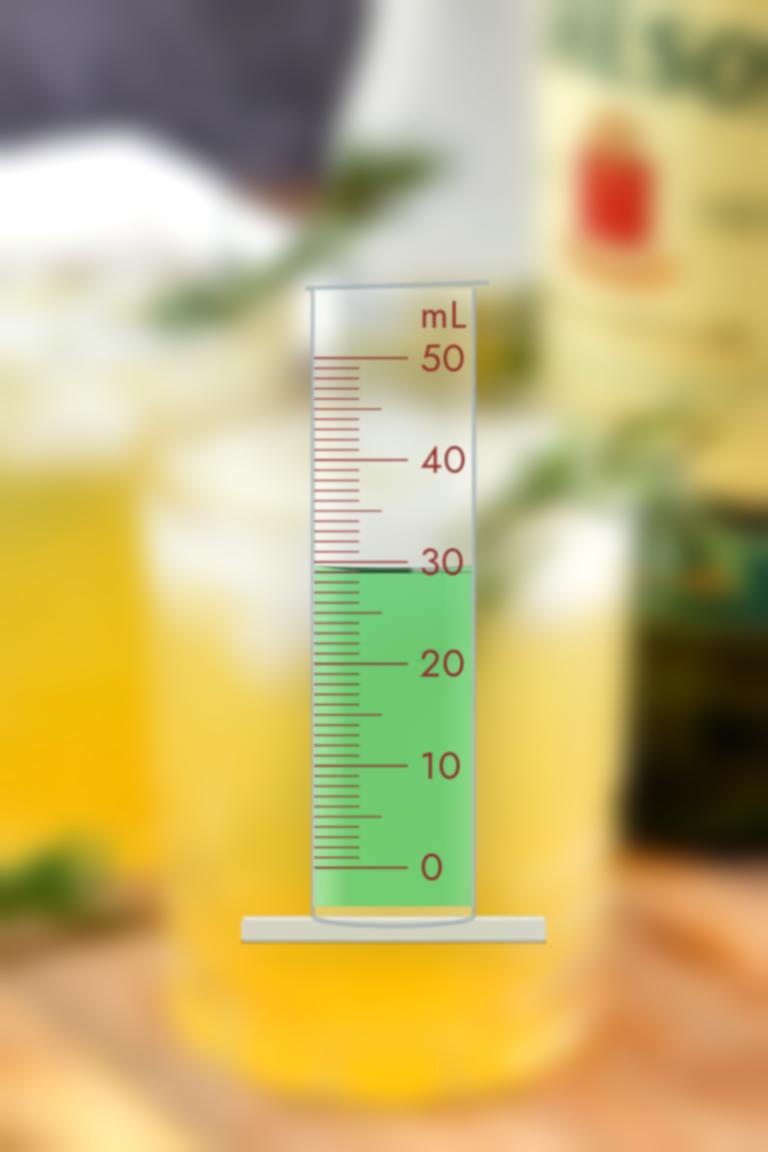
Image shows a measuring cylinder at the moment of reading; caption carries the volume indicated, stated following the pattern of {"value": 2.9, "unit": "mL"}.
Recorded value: {"value": 29, "unit": "mL"}
